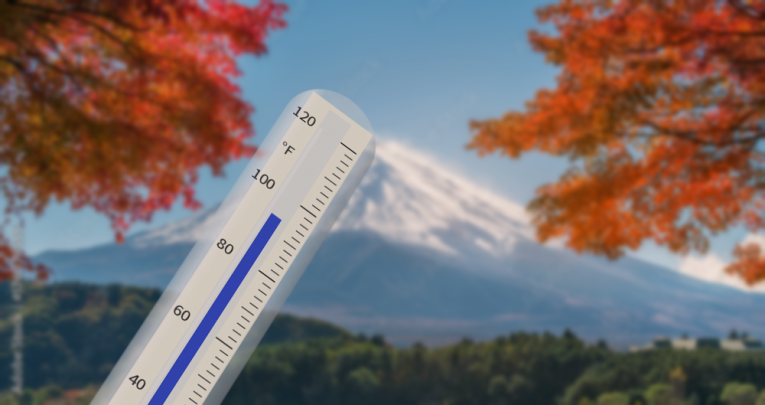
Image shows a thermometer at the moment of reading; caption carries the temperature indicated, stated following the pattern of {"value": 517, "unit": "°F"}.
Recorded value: {"value": 94, "unit": "°F"}
